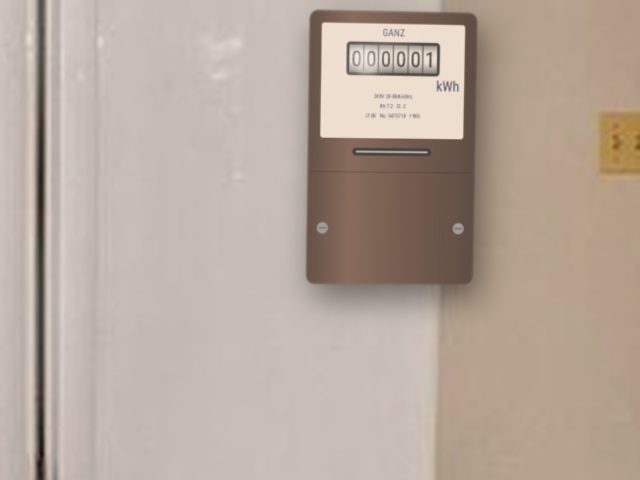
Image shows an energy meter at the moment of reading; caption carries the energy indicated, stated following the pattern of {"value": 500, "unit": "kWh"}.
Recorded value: {"value": 1, "unit": "kWh"}
